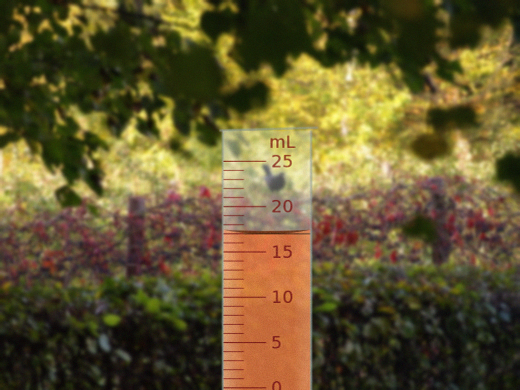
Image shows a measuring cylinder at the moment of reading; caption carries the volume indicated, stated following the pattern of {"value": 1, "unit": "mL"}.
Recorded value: {"value": 17, "unit": "mL"}
